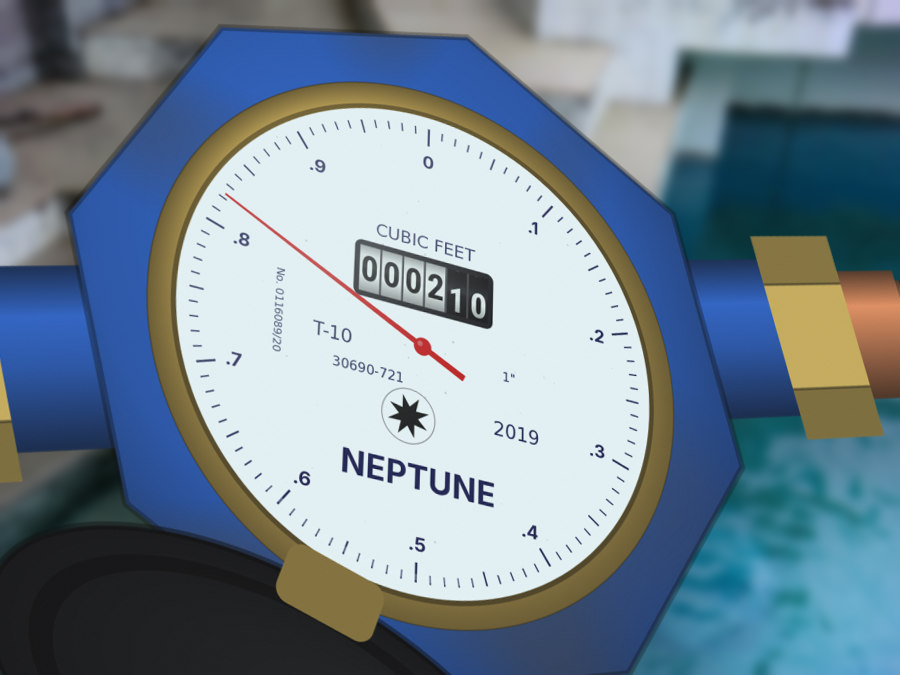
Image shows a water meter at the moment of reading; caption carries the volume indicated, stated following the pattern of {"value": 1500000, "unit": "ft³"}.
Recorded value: {"value": 209.82, "unit": "ft³"}
